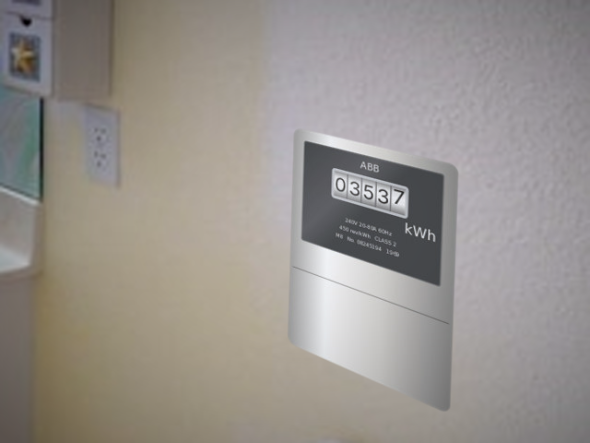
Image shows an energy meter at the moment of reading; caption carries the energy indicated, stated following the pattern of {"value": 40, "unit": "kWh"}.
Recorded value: {"value": 3537, "unit": "kWh"}
